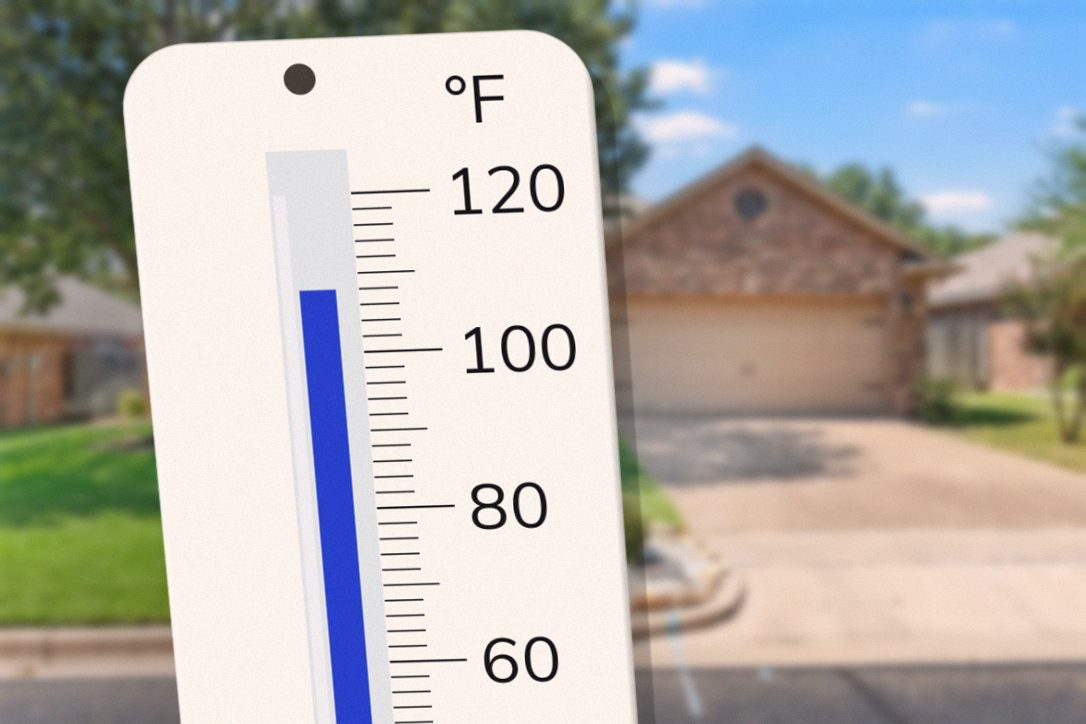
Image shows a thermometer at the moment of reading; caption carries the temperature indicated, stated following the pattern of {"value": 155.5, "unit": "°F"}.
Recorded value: {"value": 108, "unit": "°F"}
